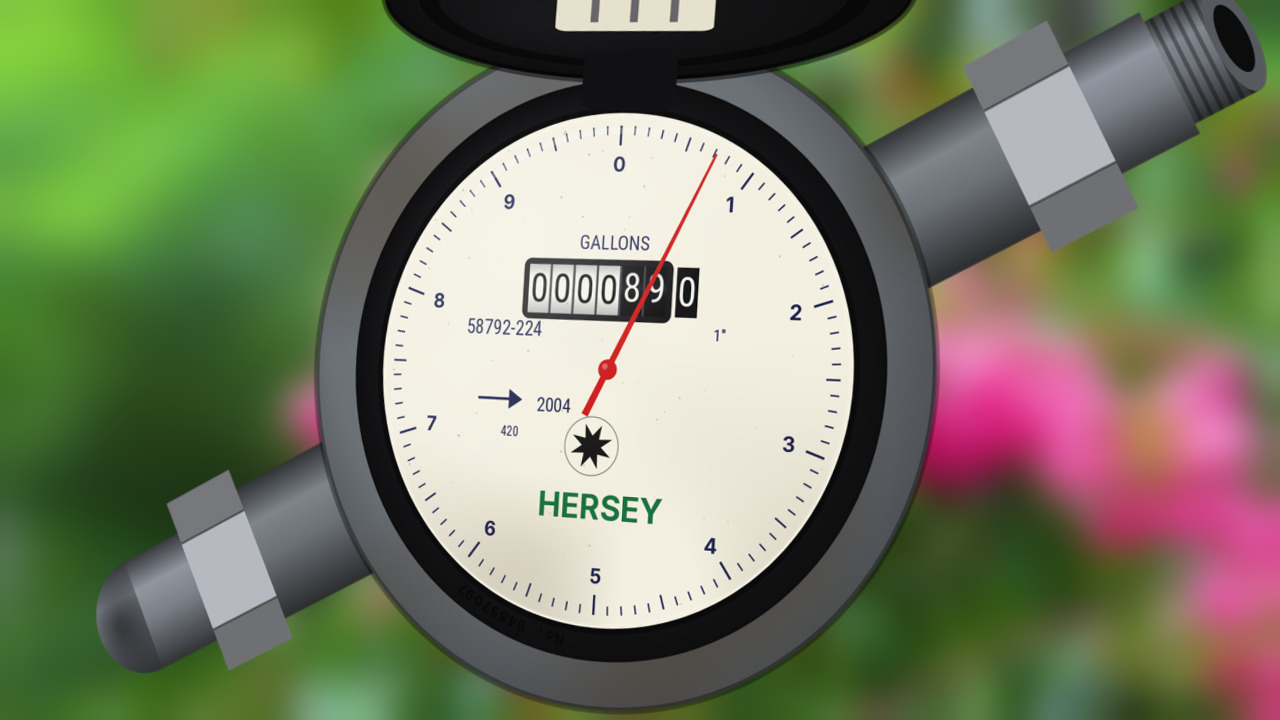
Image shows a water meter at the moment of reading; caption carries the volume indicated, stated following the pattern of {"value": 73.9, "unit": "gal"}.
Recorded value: {"value": 890.7, "unit": "gal"}
